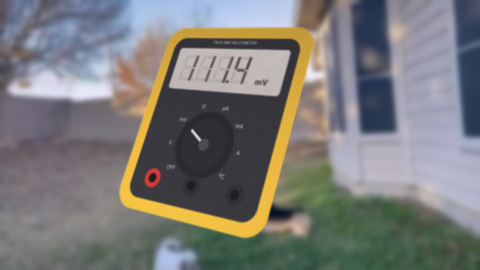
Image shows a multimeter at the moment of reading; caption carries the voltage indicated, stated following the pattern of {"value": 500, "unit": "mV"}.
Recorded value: {"value": 111.4, "unit": "mV"}
